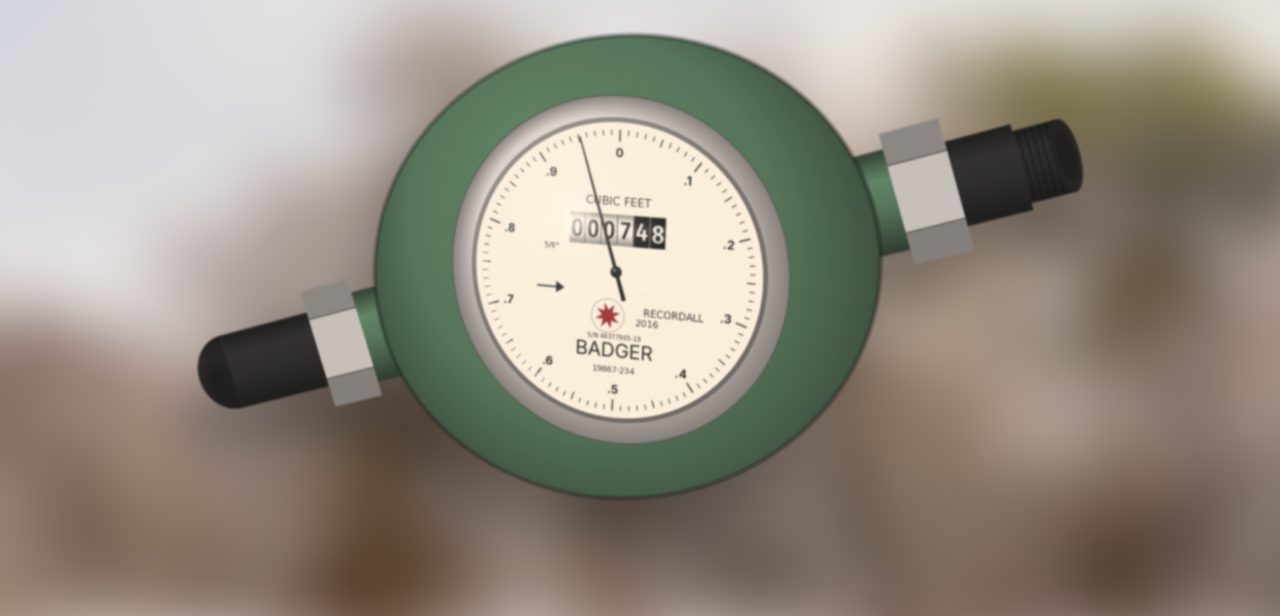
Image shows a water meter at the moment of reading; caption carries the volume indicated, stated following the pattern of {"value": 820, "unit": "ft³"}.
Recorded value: {"value": 747.95, "unit": "ft³"}
